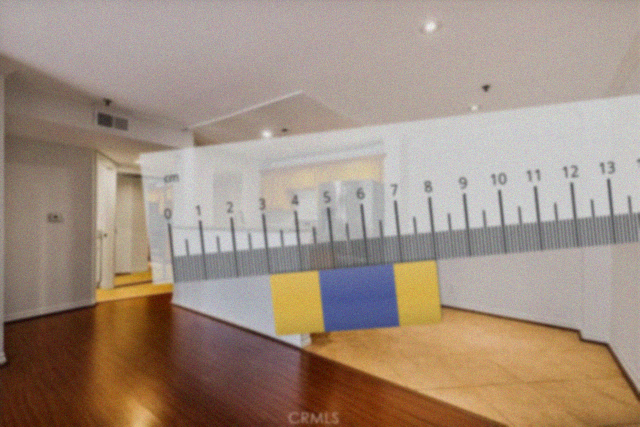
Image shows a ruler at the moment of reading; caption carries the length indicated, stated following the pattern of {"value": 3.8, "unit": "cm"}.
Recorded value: {"value": 5, "unit": "cm"}
